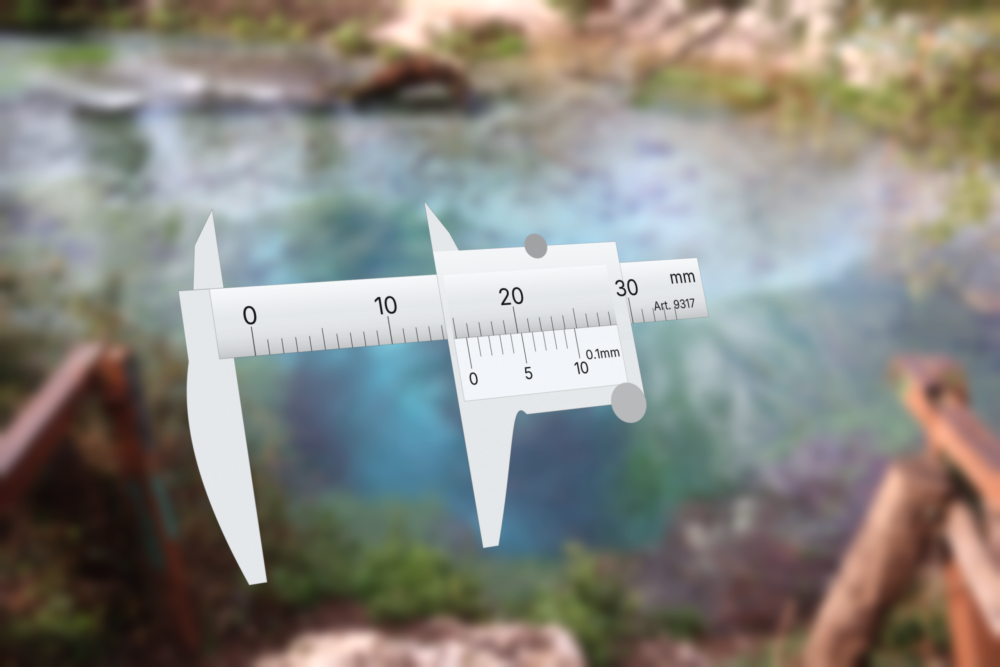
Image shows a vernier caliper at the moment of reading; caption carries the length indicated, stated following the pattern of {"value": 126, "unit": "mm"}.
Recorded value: {"value": 15.8, "unit": "mm"}
